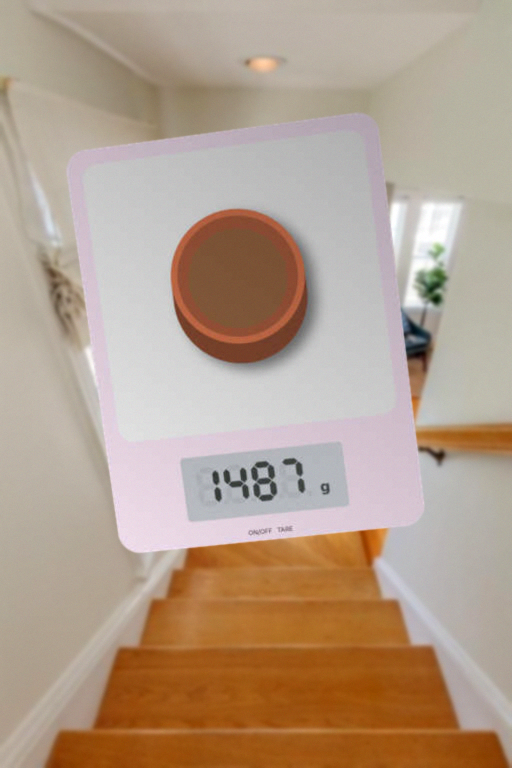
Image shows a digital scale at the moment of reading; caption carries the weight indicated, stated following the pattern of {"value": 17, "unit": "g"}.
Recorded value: {"value": 1487, "unit": "g"}
